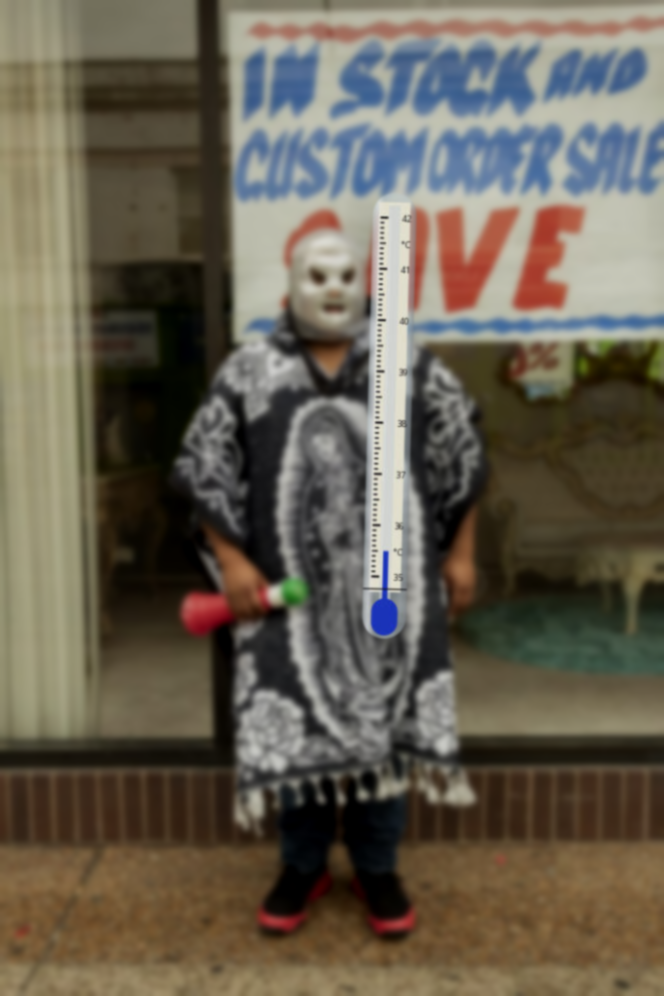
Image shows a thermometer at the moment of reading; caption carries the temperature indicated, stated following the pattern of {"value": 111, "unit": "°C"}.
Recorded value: {"value": 35.5, "unit": "°C"}
